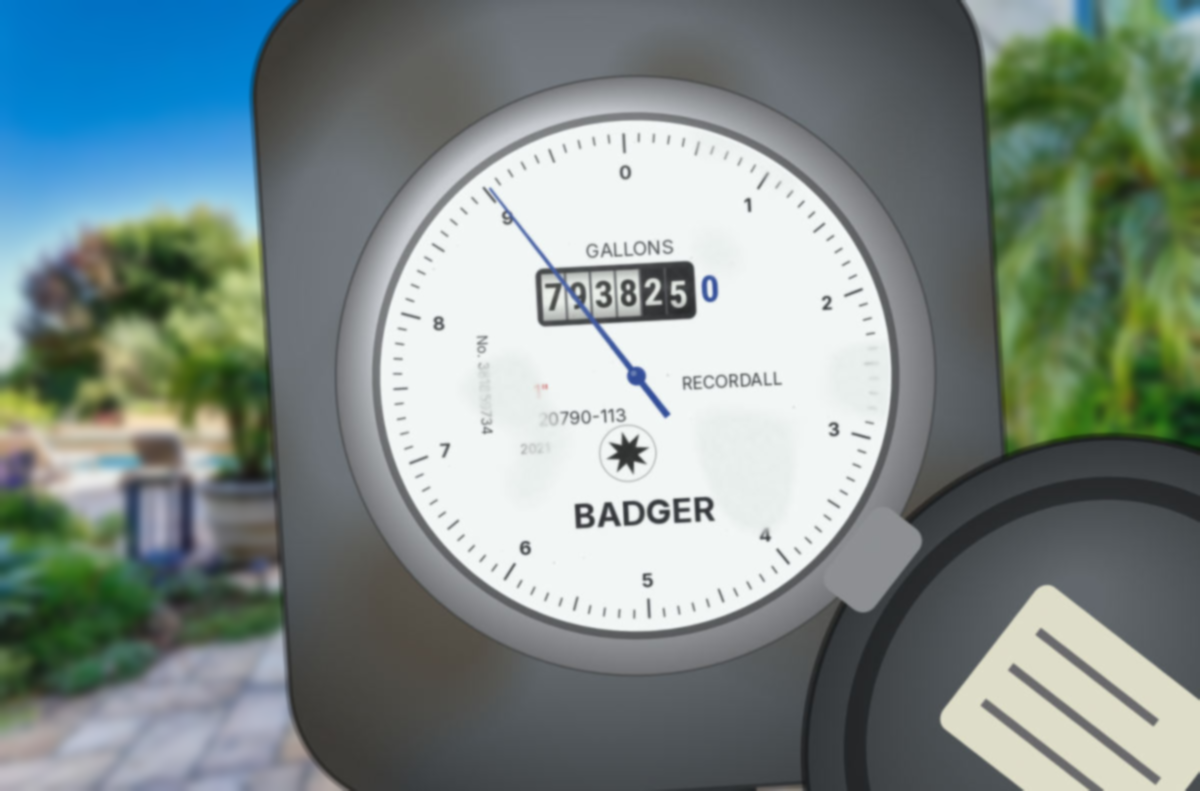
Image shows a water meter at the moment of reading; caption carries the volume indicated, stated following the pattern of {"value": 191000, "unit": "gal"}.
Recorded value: {"value": 7938249.0, "unit": "gal"}
